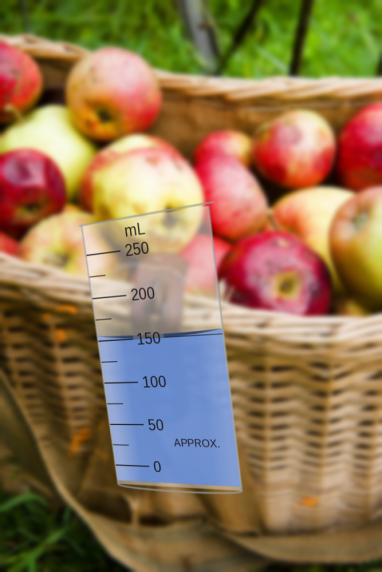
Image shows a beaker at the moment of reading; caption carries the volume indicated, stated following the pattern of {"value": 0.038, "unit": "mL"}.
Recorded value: {"value": 150, "unit": "mL"}
